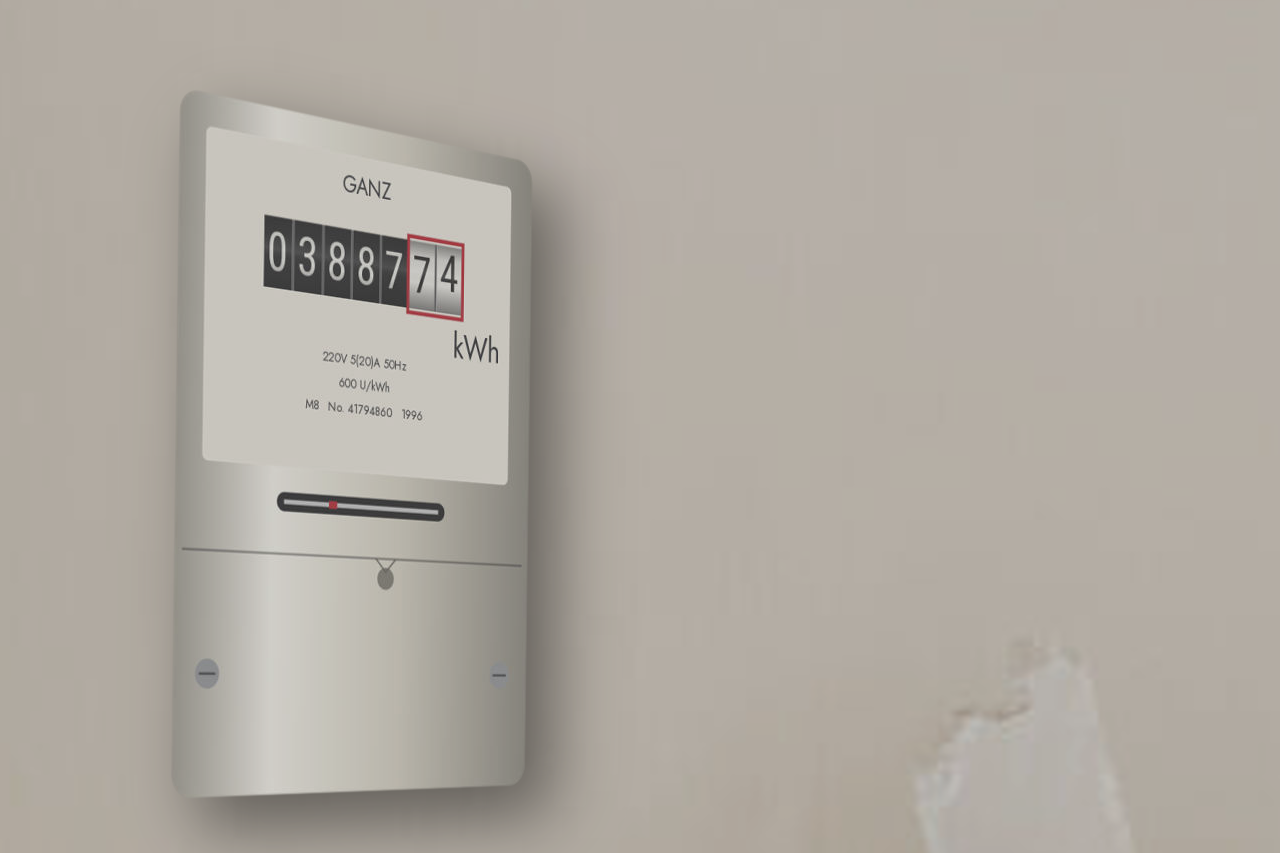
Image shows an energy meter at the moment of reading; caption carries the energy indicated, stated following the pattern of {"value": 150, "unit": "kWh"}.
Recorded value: {"value": 3887.74, "unit": "kWh"}
